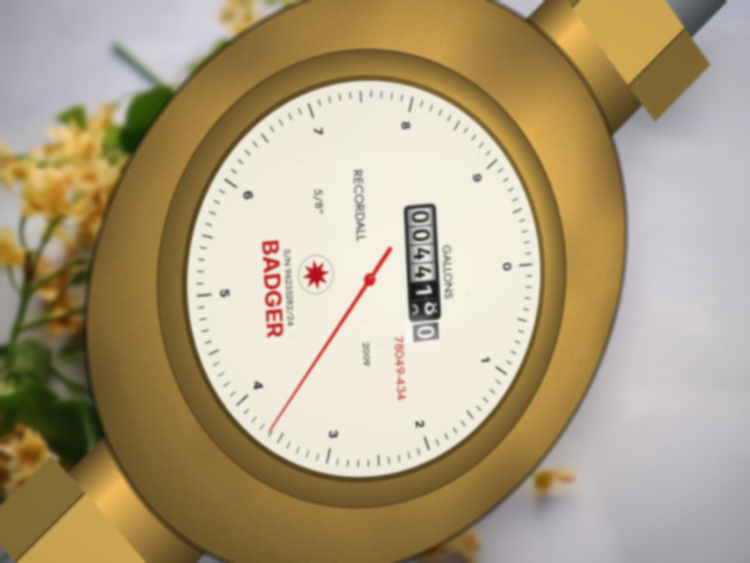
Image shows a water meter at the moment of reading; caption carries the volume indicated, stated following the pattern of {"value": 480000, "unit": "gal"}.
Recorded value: {"value": 44183.6, "unit": "gal"}
